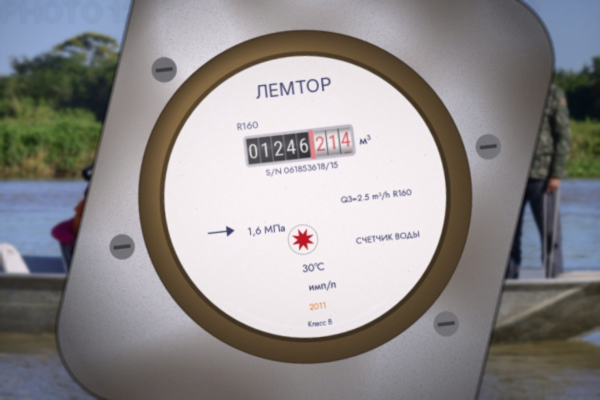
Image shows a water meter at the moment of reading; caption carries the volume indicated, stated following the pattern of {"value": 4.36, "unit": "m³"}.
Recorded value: {"value": 1246.214, "unit": "m³"}
